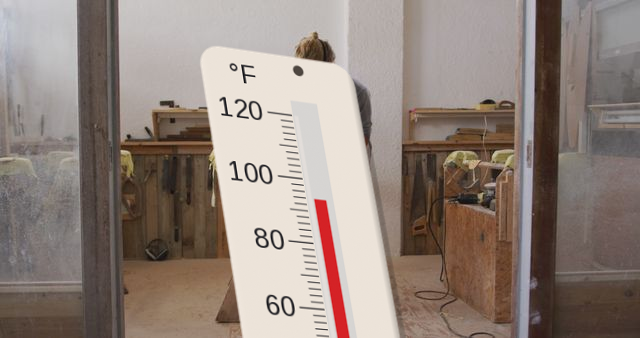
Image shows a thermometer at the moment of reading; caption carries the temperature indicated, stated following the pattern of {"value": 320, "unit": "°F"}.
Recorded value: {"value": 94, "unit": "°F"}
